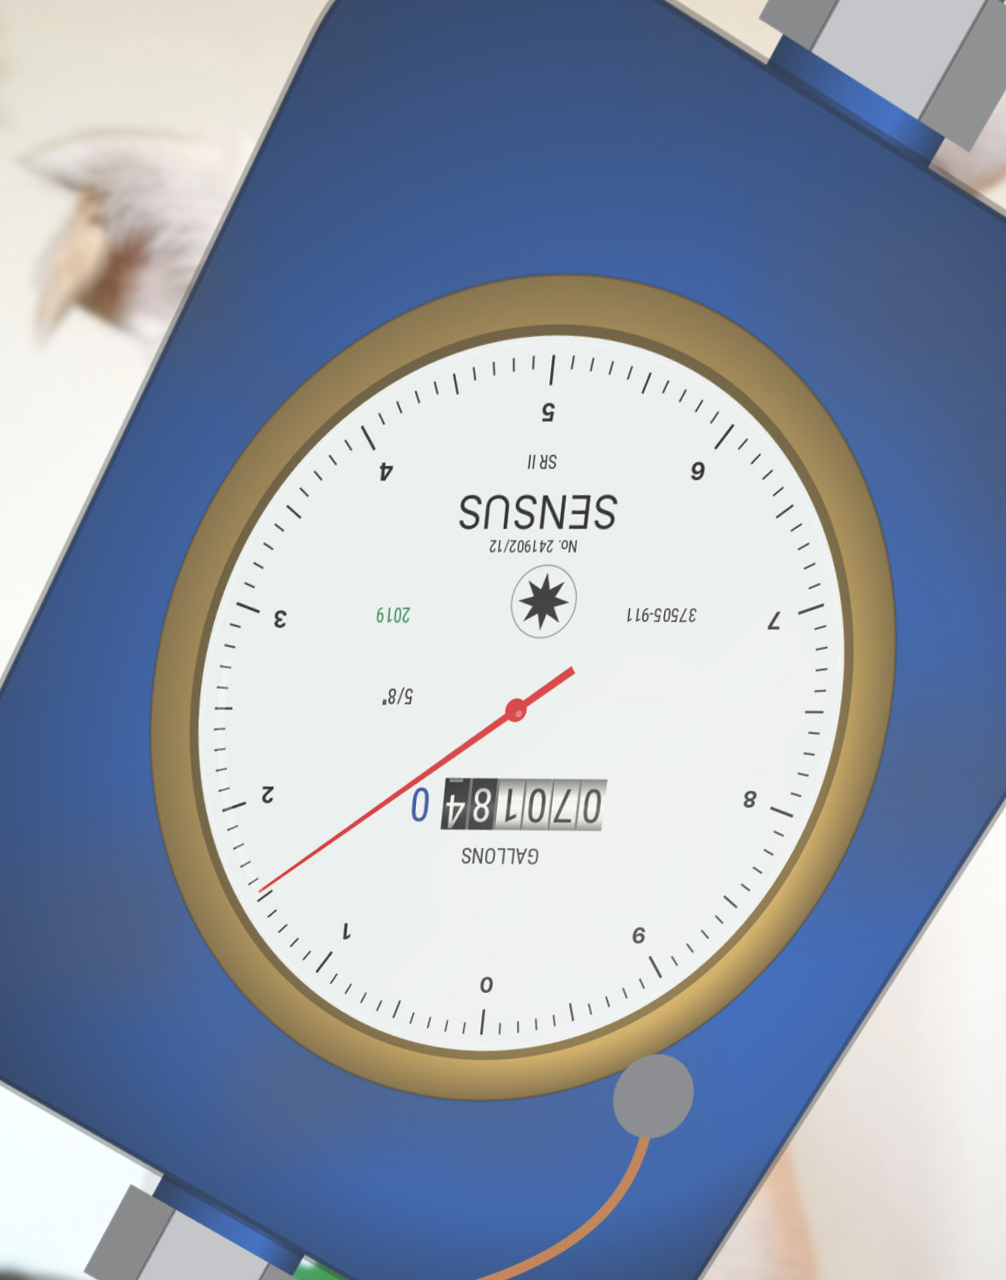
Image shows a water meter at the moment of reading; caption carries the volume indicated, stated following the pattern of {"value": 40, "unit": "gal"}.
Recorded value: {"value": 701841.5, "unit": "gal"}
